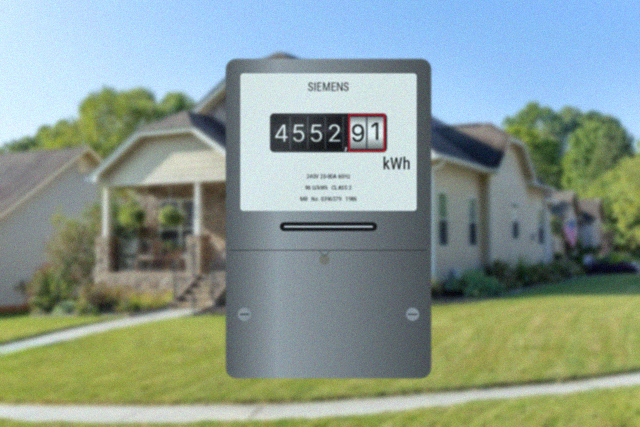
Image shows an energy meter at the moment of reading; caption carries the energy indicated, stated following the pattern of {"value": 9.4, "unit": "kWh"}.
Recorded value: {"value": 4552.91, "unit": "kWh"}
